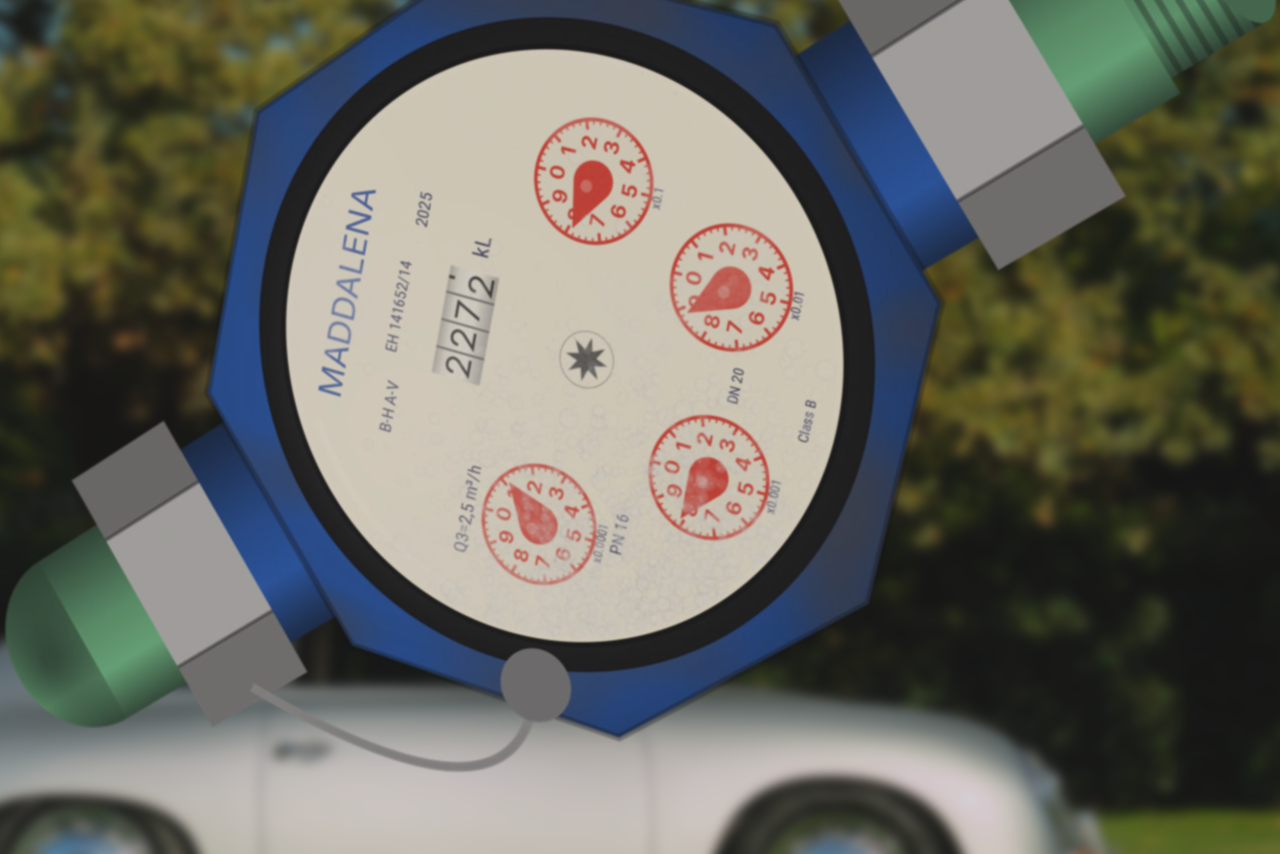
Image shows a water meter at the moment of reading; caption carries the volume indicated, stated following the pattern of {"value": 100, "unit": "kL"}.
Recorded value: {"value": 2271.7881, "unit": "kL"}
